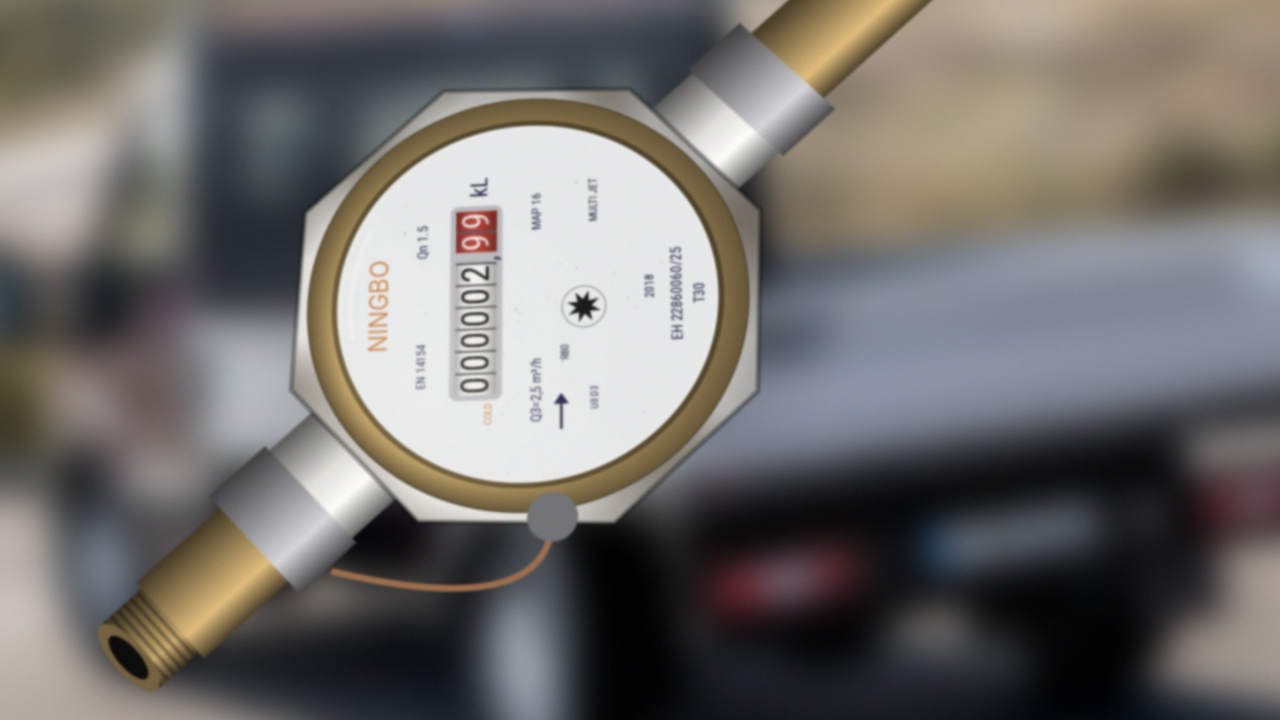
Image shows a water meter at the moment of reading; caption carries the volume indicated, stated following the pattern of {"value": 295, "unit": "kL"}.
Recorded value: {"value": 2.99, "unit": "kL"}
